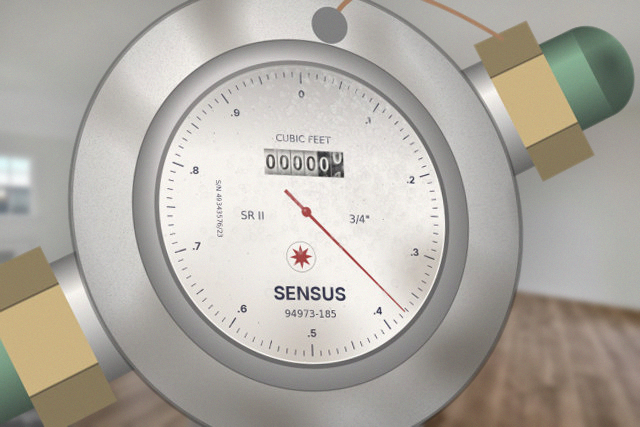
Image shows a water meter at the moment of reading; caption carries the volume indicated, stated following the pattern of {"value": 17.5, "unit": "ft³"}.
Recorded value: {"value": 0.37, "unit": "ft³"}
